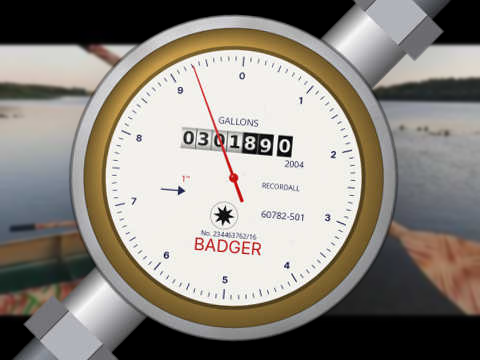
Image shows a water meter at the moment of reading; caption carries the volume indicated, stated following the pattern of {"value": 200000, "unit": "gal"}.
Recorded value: {"value": 301889.3, "unit": "gal"}
